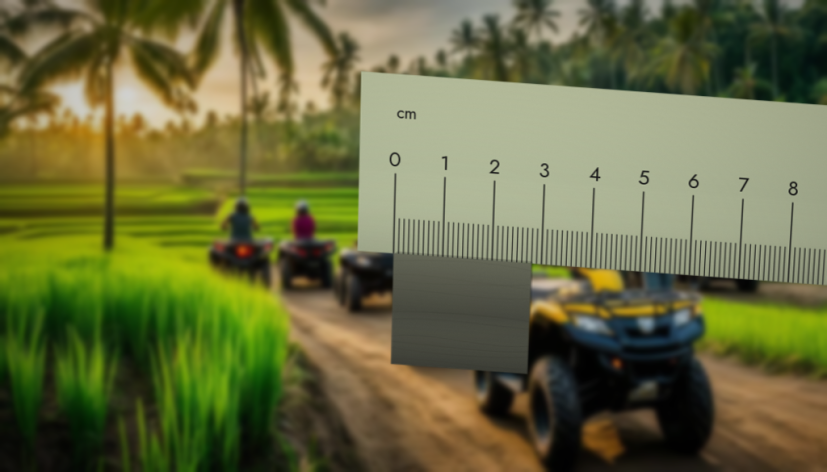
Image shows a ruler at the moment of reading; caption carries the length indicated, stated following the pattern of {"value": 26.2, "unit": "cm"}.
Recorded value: {"value": 2.8, "unit": "cm"}
